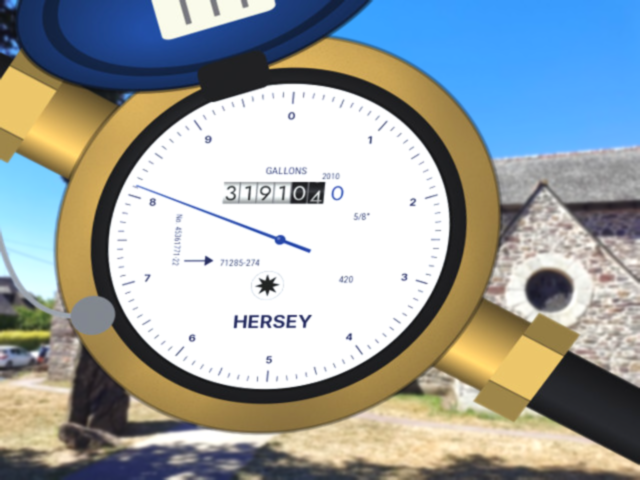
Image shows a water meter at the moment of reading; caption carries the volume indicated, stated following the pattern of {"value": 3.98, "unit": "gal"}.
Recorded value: {"value": 3191038.1, "unit": "gal"}
